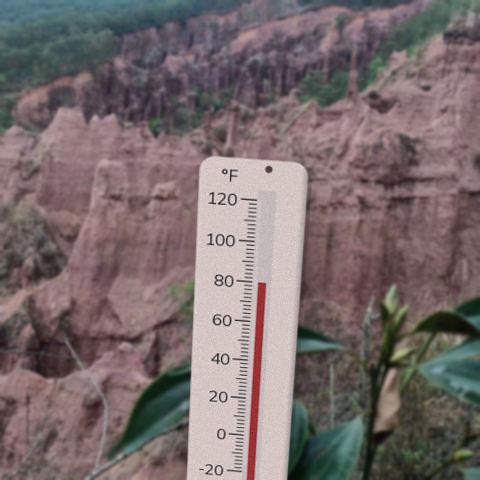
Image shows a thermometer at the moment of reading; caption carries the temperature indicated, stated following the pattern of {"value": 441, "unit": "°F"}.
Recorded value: {"value": 80, "unit": "°F"}
